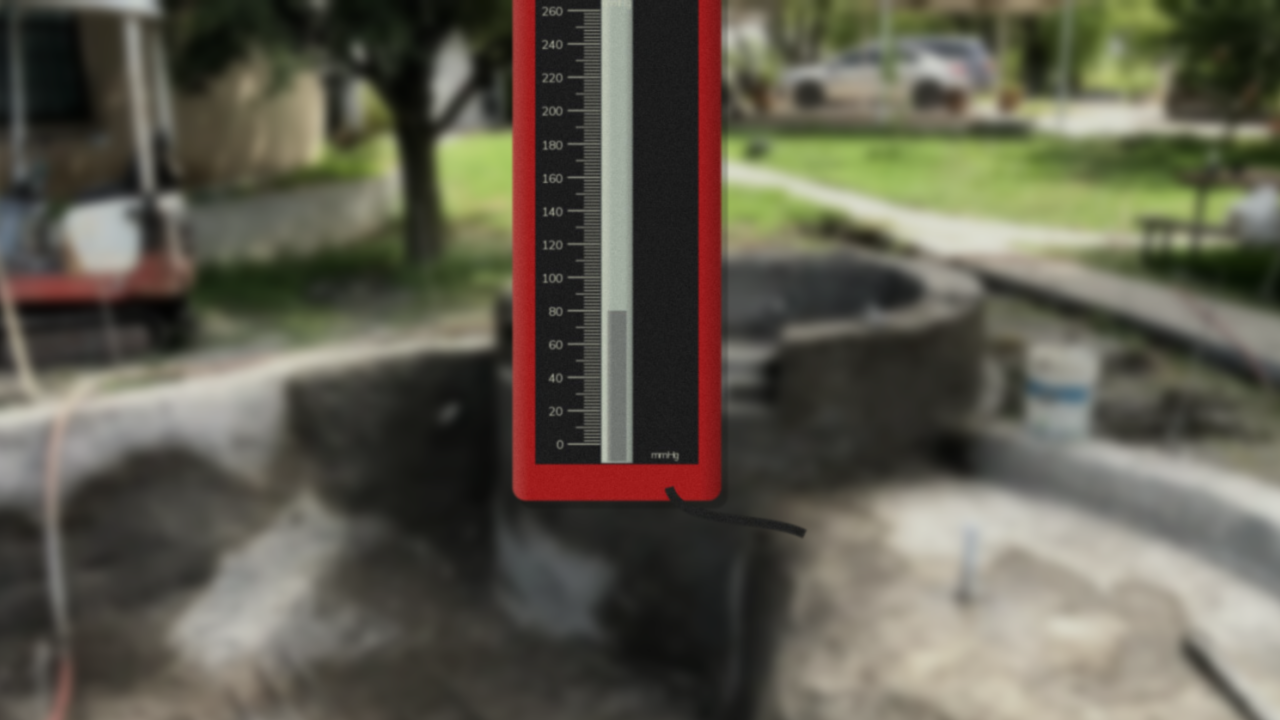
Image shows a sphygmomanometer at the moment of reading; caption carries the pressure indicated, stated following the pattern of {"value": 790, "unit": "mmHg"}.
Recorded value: {"value": 80, "unit": "mmHg"}
